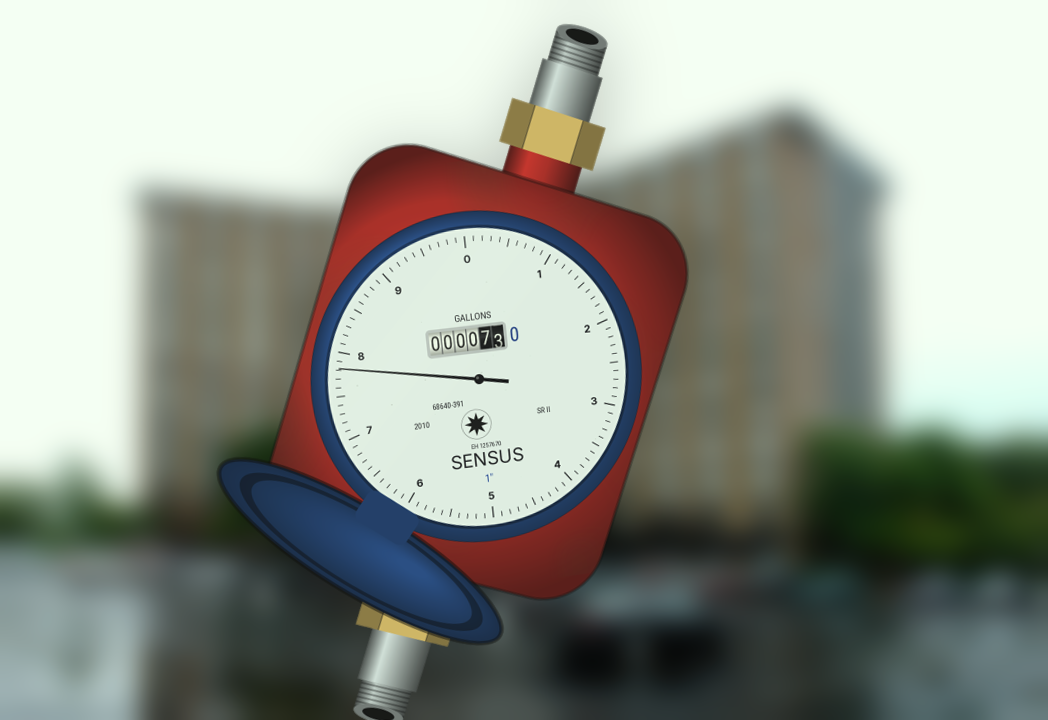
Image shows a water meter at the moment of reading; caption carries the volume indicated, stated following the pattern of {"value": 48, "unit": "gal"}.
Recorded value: {"value": 727.8, "unit": "gal"}
